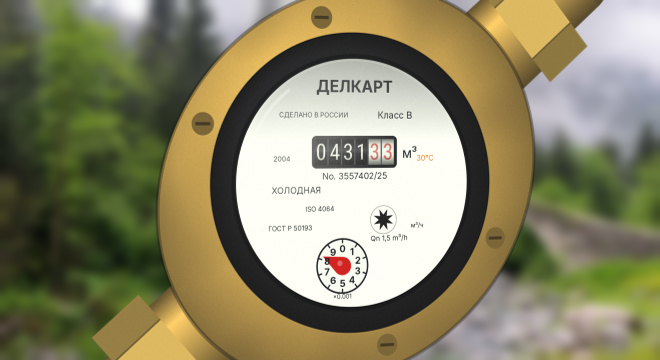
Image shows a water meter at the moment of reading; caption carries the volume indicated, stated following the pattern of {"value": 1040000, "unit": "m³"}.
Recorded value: {"value": 431.338, "unit": "m³"}
